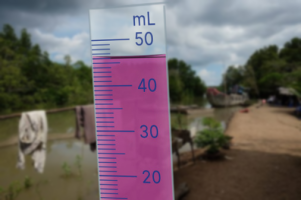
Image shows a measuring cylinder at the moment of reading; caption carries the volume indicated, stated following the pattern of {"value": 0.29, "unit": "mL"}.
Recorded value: {"value": 46, "unit": "mL"}
